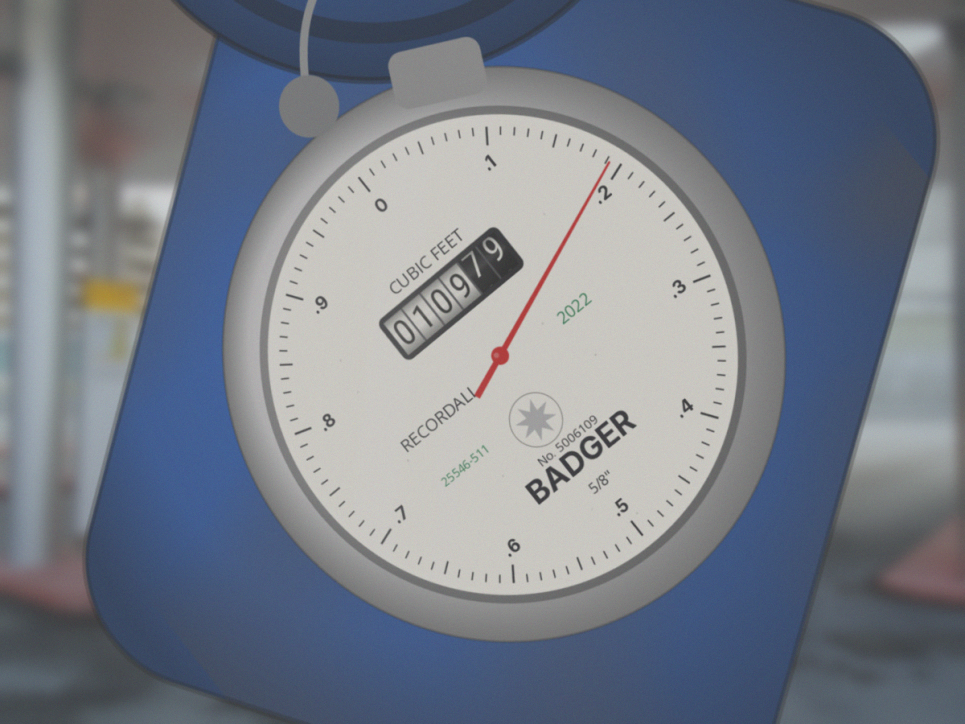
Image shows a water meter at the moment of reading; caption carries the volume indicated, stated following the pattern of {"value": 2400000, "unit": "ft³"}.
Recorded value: {"value": 10979.19, "unit": "ft³"}
